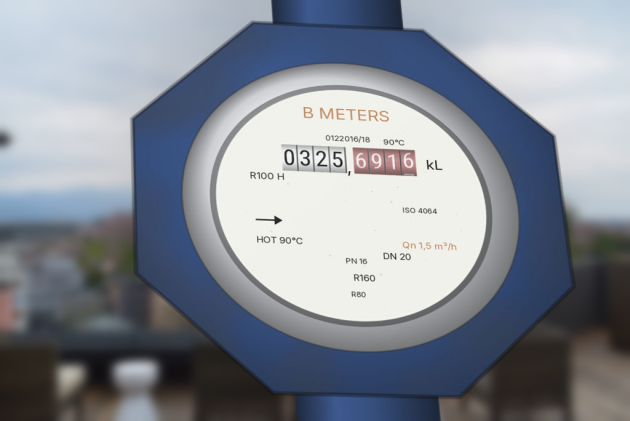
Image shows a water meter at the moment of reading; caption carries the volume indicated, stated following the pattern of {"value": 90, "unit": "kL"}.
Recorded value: {"value": 325.6916, "unit": "kL"}
